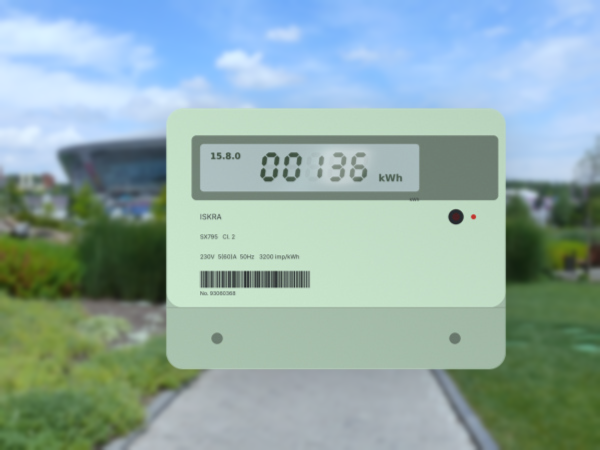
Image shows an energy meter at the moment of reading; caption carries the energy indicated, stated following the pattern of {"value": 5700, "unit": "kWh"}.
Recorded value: {"value": 136, "unit": "kWh"}
